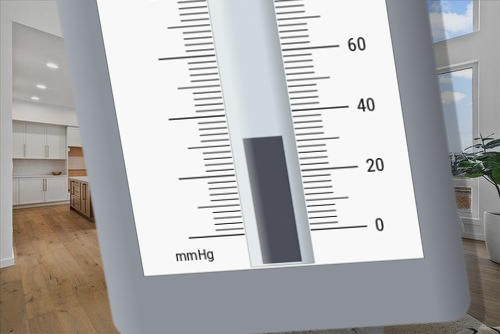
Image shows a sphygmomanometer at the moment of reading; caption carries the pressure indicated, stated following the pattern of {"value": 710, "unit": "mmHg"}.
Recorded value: {"value": 32, "unit": "mmHg"}
